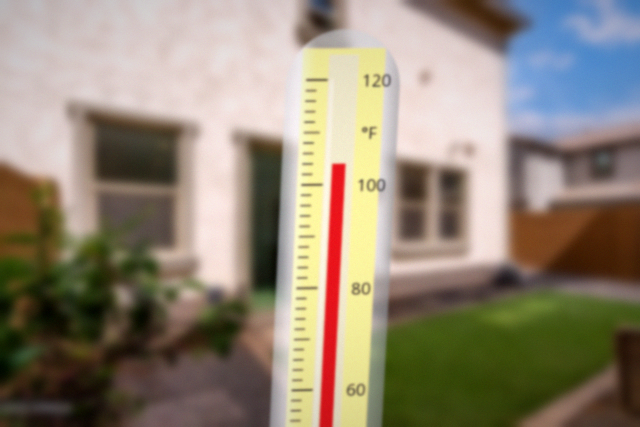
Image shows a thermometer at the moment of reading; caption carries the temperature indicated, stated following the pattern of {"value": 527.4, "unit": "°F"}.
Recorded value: {"value": 104, "unit": "°F"}
